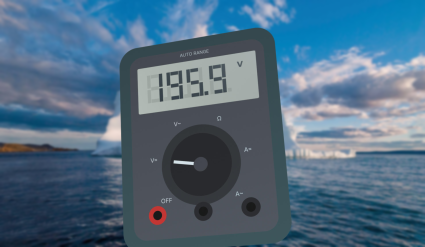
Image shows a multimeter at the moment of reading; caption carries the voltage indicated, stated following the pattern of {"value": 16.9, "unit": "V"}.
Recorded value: {"value": 195.9, "unit": "V"}
